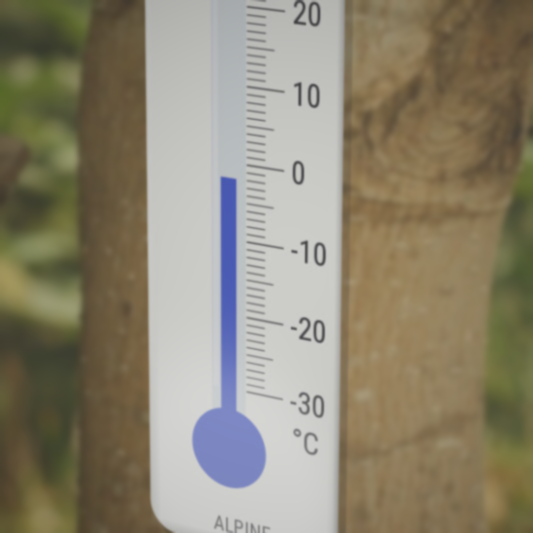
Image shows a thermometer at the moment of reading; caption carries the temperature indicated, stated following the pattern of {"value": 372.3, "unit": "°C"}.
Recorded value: {"value": -2, "unit": "°C"}
